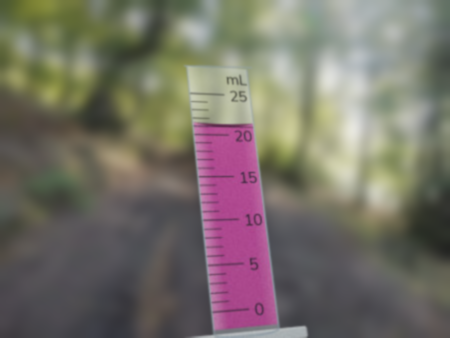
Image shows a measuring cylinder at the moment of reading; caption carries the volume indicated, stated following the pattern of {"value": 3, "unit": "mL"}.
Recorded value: {"value": 21, "unit": "mL"}
